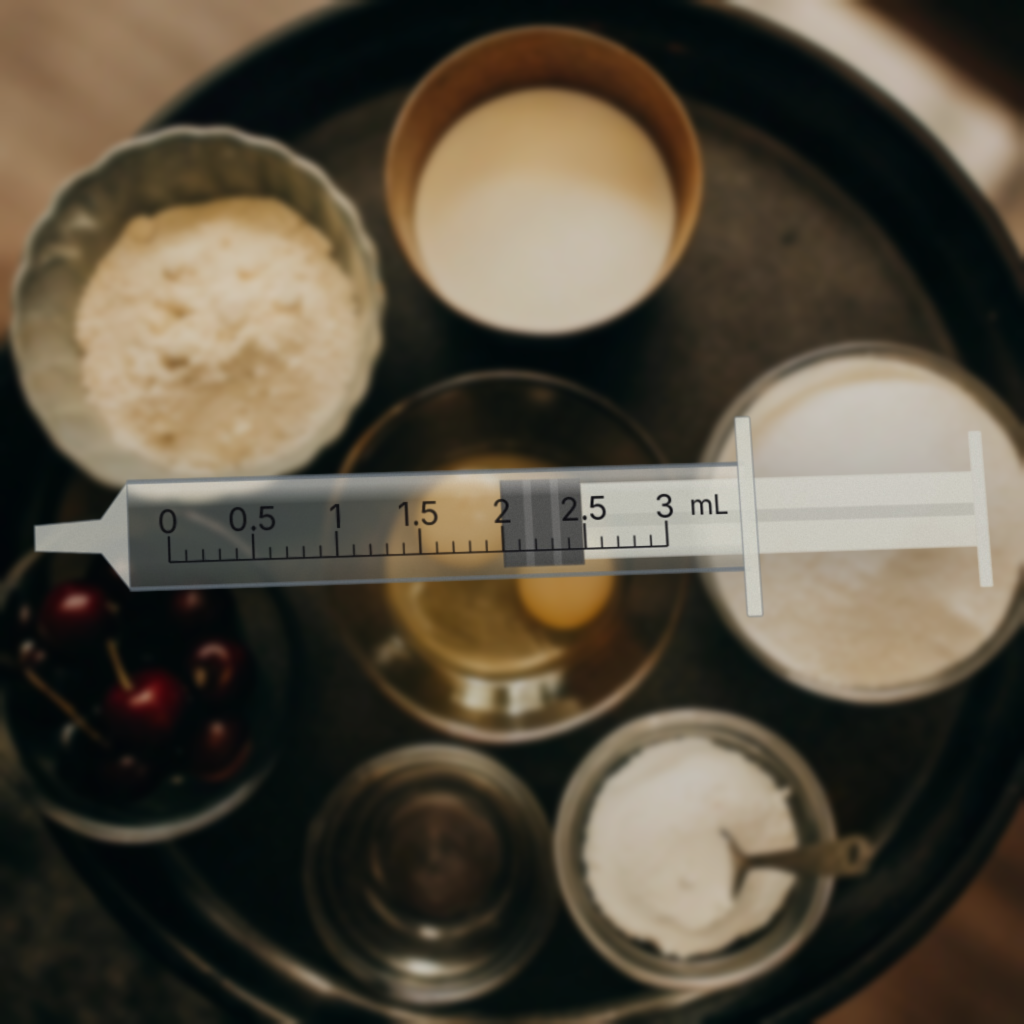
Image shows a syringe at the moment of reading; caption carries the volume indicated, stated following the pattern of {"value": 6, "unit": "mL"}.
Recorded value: {"value": 2, "unit": "mL"}
